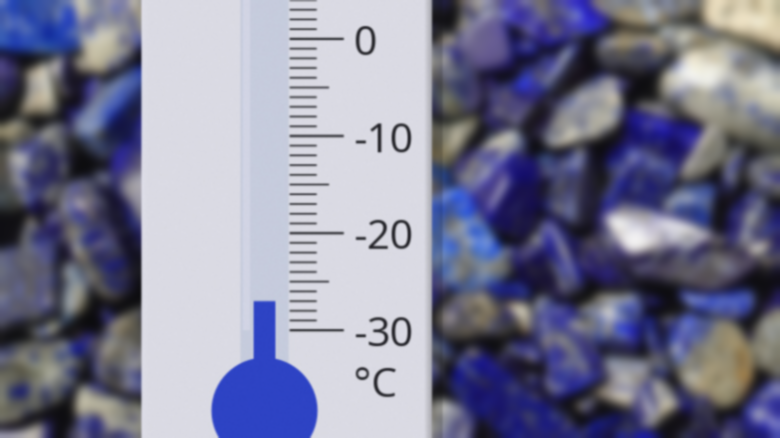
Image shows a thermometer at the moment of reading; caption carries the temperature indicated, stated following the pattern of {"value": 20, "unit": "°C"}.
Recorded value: {"value": -27, "unit": "°C"}
